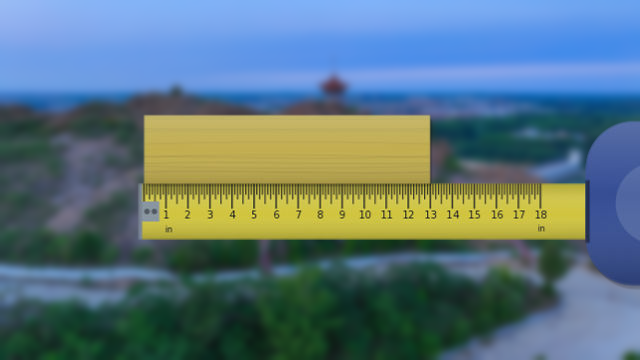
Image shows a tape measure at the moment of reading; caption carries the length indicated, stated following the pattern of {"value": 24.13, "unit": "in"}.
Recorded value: {"value": 13, "unit": "in"}
